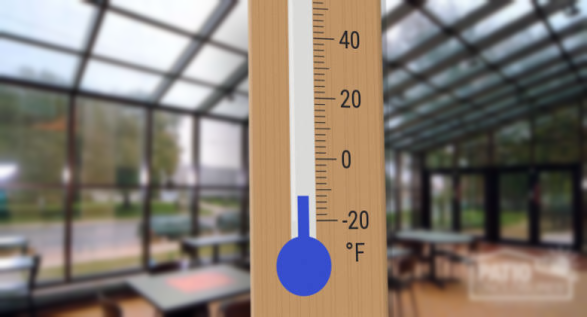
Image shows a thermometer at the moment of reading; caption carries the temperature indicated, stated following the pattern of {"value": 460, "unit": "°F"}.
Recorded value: {"value": -12, "unit": "°F"}
